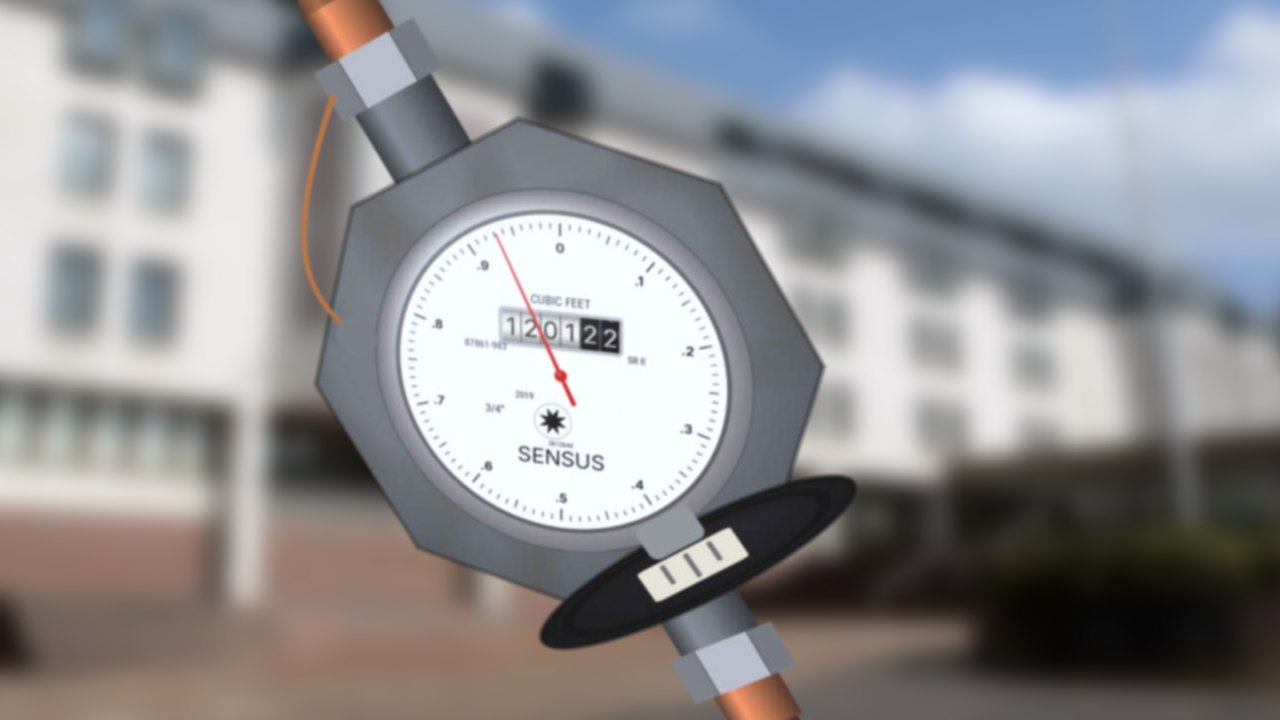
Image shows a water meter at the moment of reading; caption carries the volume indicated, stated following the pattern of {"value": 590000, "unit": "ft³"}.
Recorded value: {"value": 120121.93, "unit": "ft³"}
